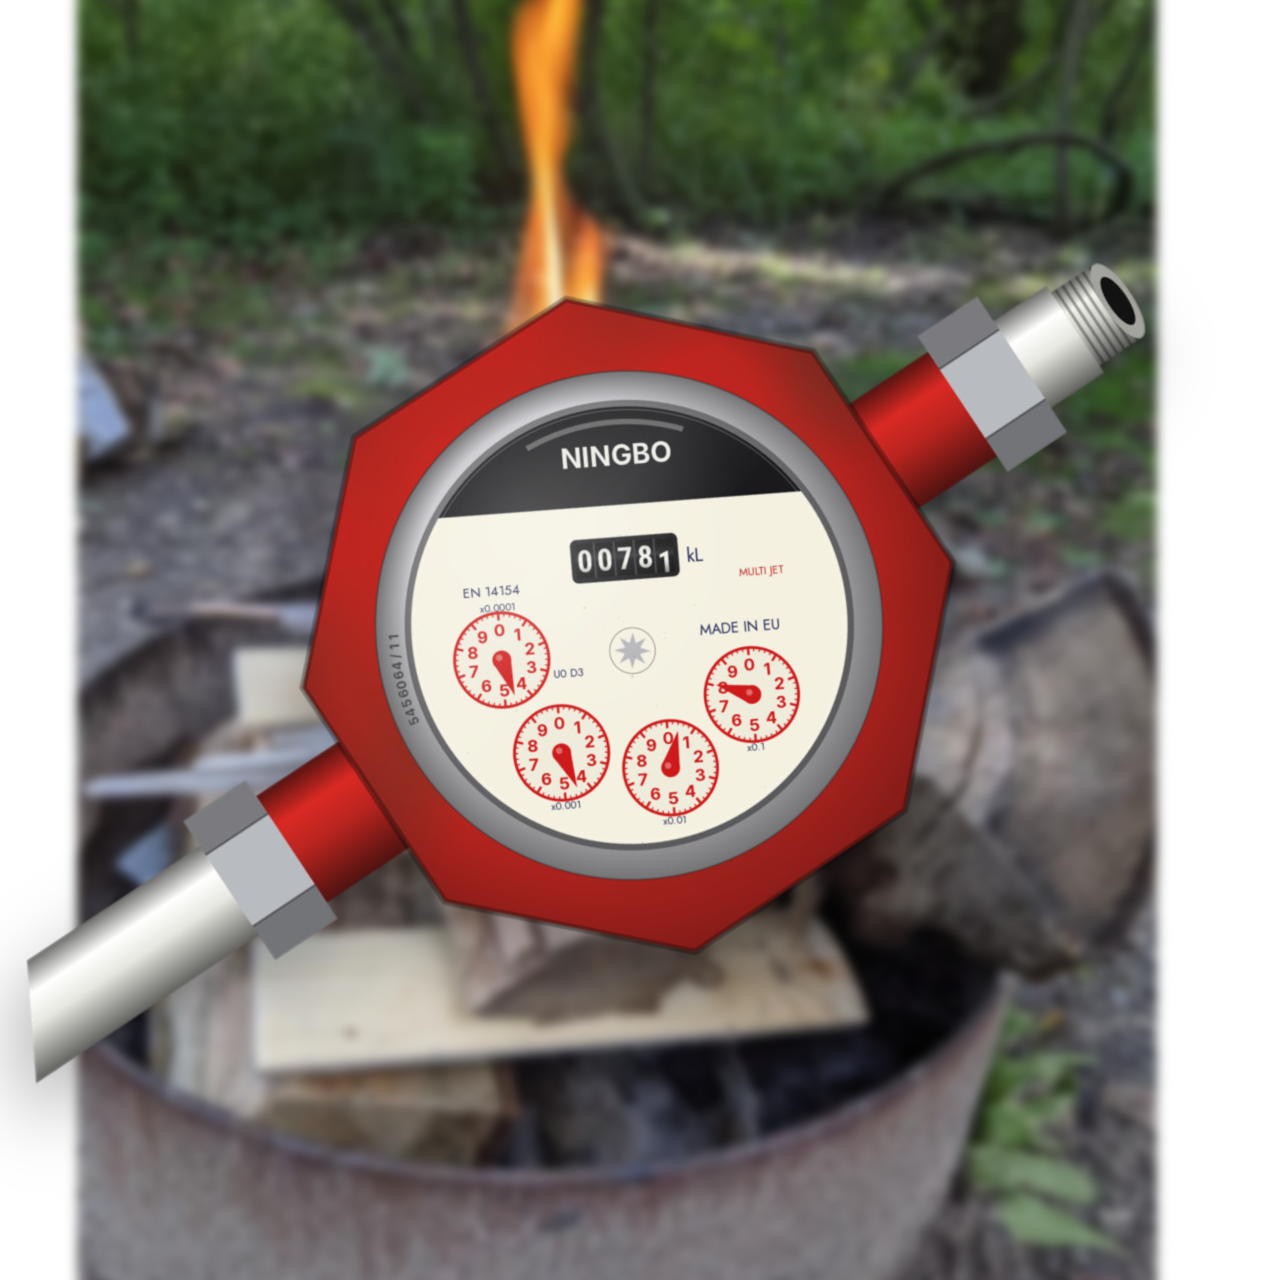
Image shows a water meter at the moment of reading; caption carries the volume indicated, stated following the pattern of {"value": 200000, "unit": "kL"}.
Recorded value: {"value": 780.8044, "unit": "kL"}
